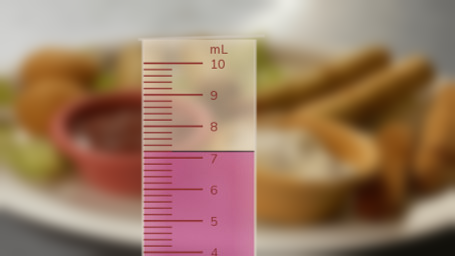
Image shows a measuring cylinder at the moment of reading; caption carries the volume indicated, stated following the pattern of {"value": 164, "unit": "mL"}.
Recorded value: {"value": 7.2, "unit": "mL"}
